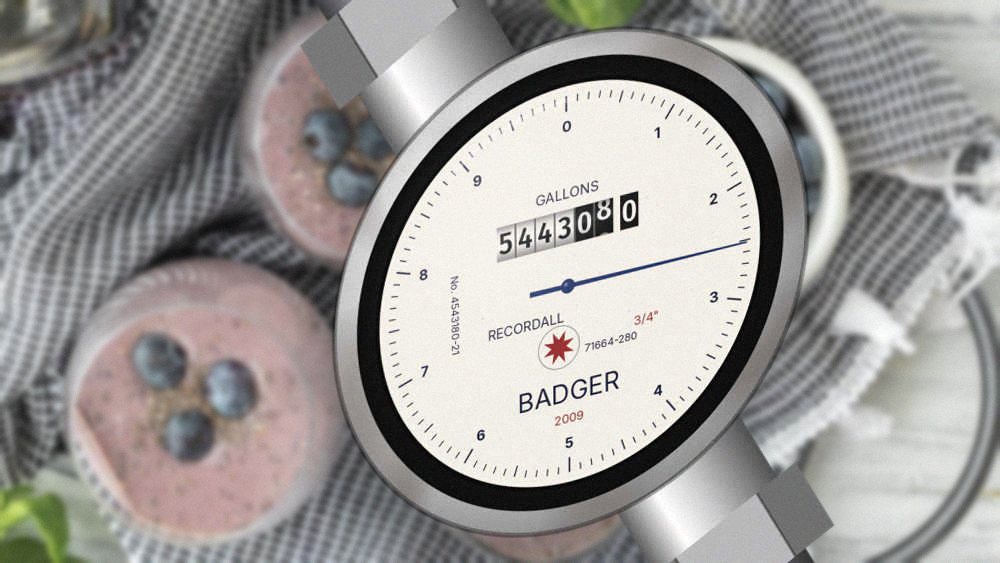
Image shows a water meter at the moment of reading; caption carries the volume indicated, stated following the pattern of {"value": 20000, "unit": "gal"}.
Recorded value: {"value": 5443082.5, "unit": "gal"}
